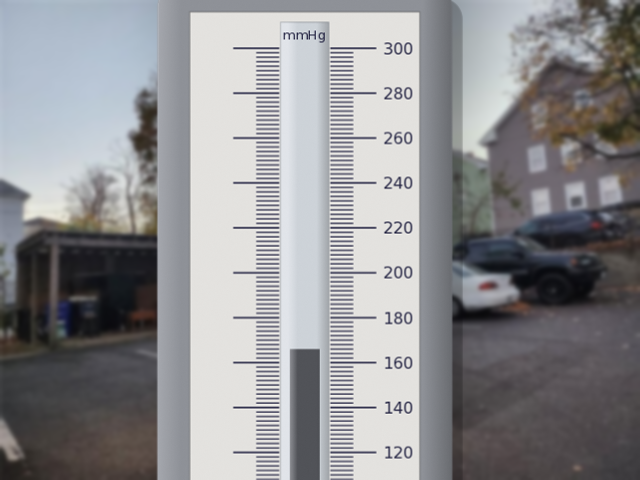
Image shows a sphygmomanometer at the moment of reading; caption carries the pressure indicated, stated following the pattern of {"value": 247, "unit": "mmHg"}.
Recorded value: {"value": 166, "unit": "mmHg"}
